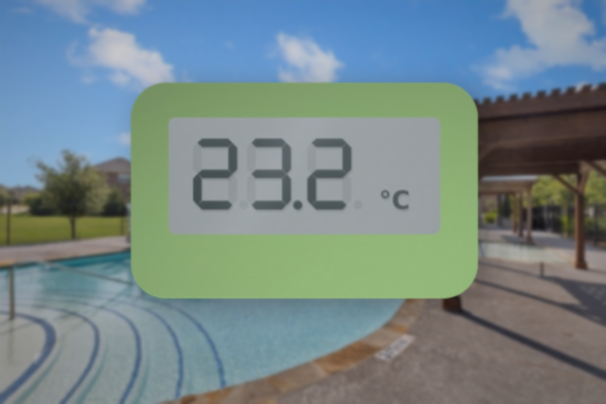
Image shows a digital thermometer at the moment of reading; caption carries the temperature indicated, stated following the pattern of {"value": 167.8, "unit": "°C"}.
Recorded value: {"value": 23.2, "unit": "°C"}
